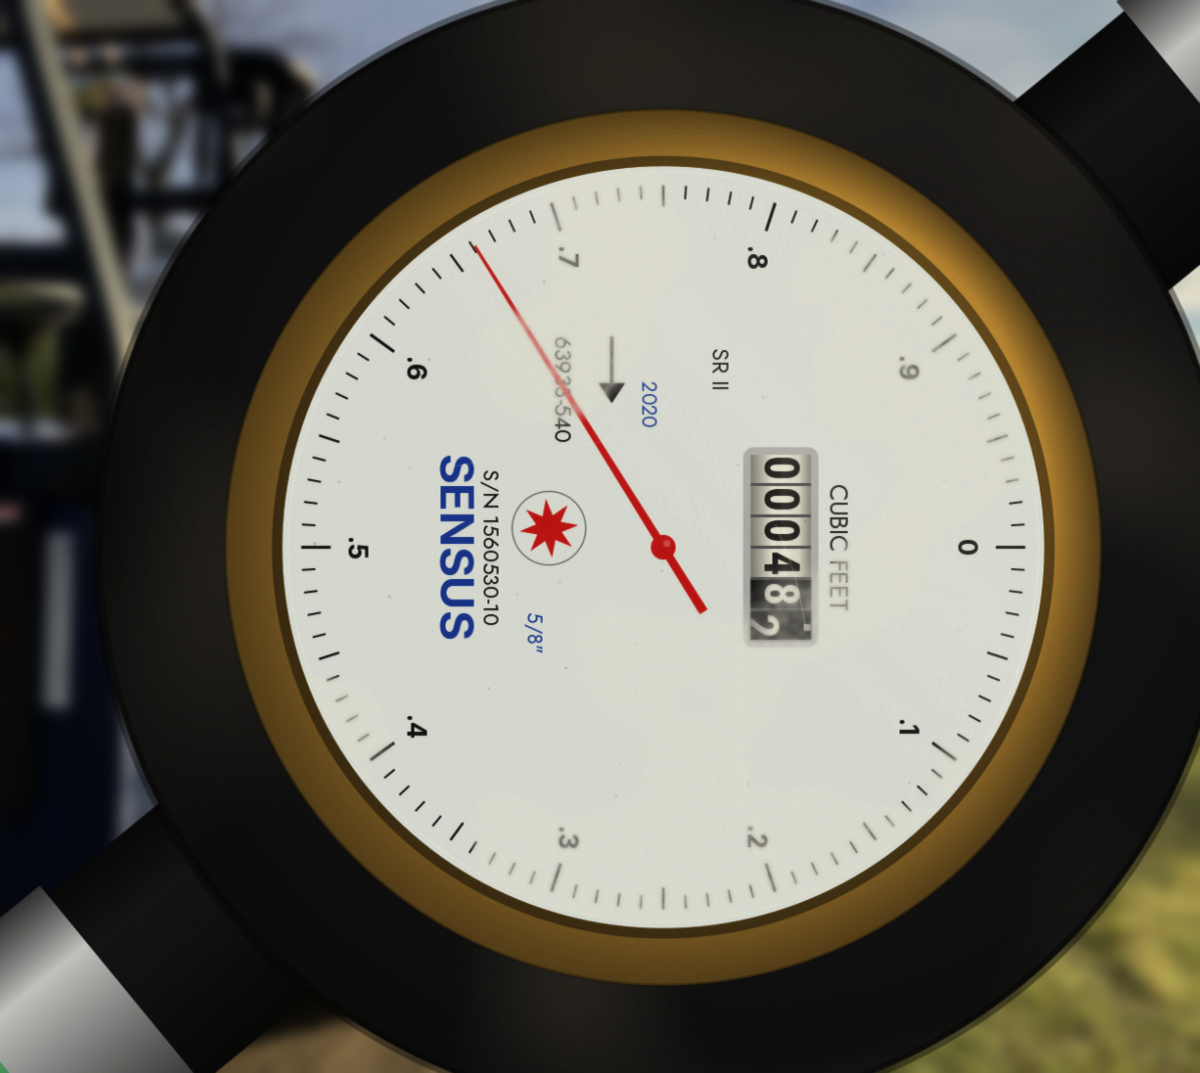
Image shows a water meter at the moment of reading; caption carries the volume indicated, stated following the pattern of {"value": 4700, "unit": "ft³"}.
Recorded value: {"value": 481.66, "unit": "ft³"}
